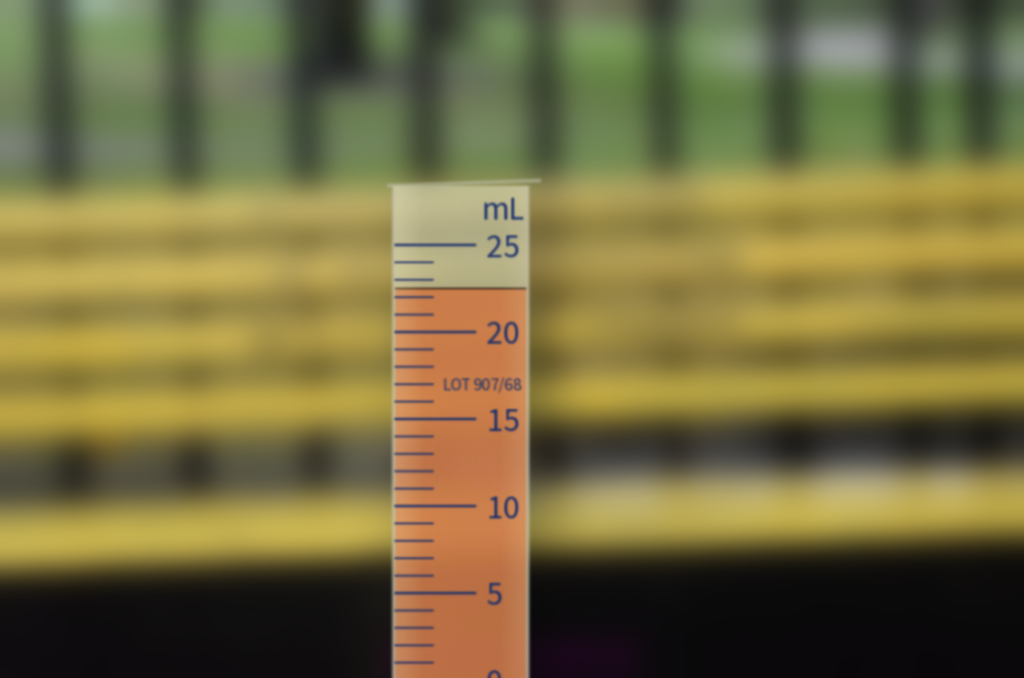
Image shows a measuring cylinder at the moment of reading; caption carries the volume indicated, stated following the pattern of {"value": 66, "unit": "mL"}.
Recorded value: {"value": 22.5, "unit": "mL"}
